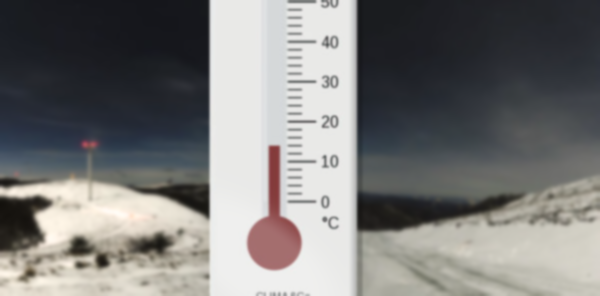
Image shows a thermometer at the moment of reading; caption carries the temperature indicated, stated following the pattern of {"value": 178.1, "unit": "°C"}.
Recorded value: {"value": 14, "unit": "°C"}
